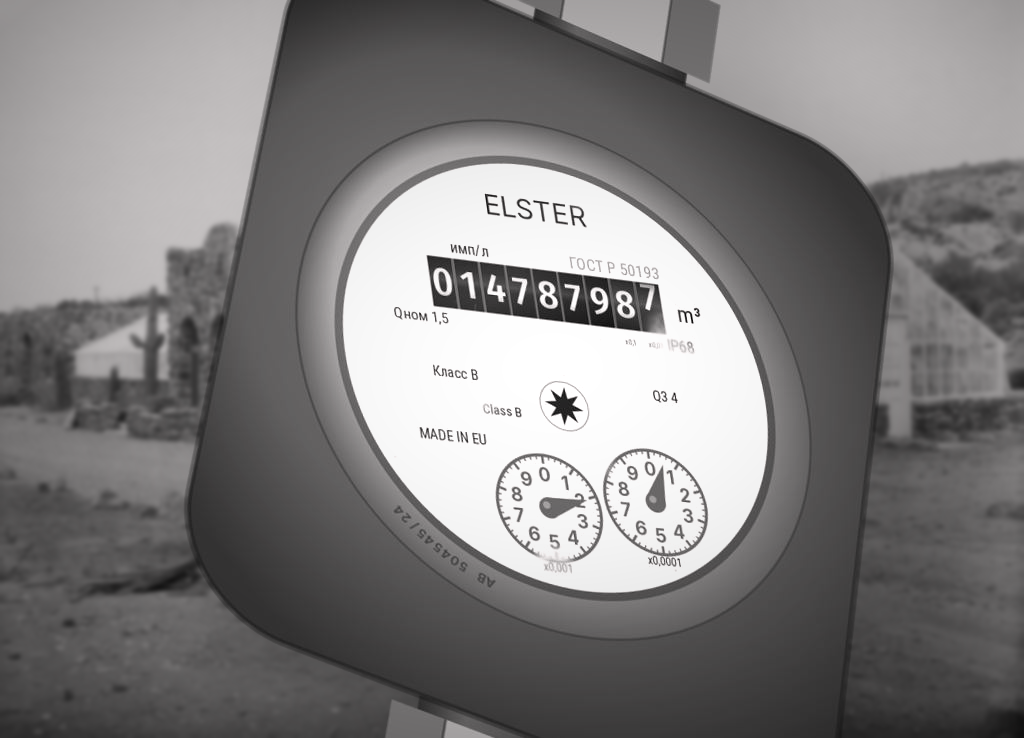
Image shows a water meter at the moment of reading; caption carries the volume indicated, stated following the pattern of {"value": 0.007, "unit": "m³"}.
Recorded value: {"value": 147879.8720, "unit": "m³"}
